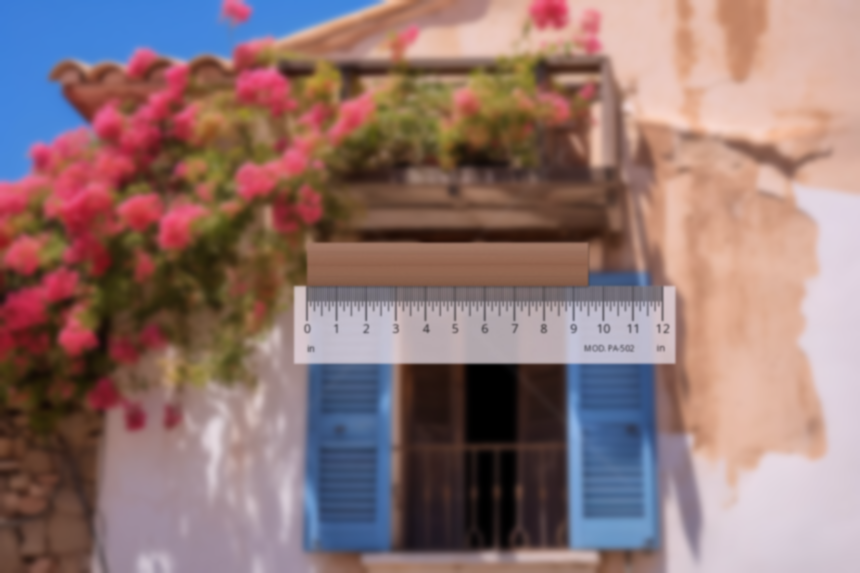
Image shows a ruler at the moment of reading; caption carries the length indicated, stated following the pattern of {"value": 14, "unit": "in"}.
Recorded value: {"value": 9.5, "unit": "in"}
